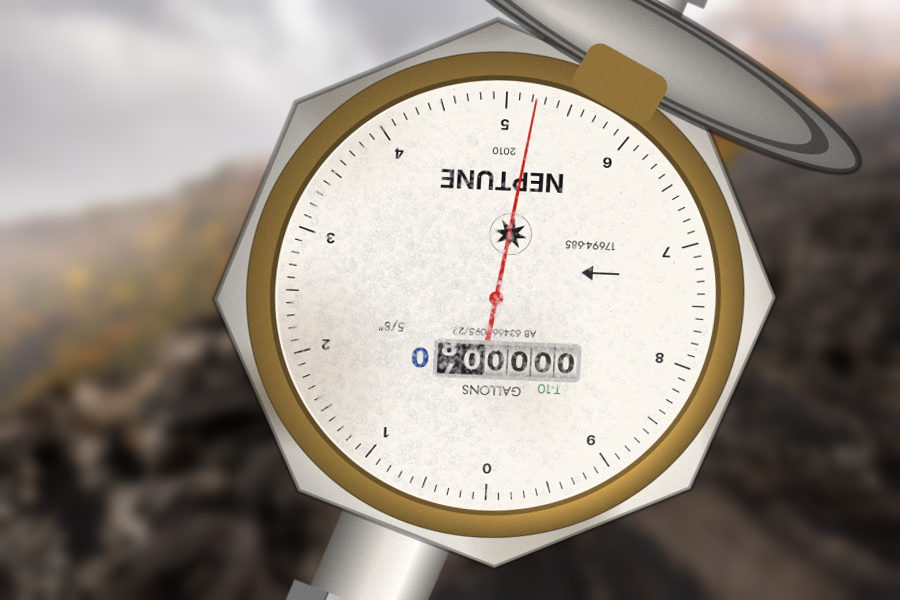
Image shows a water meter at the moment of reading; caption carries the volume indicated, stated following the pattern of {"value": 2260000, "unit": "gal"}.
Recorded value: {"value": 75.2, "unit": "gal"}
